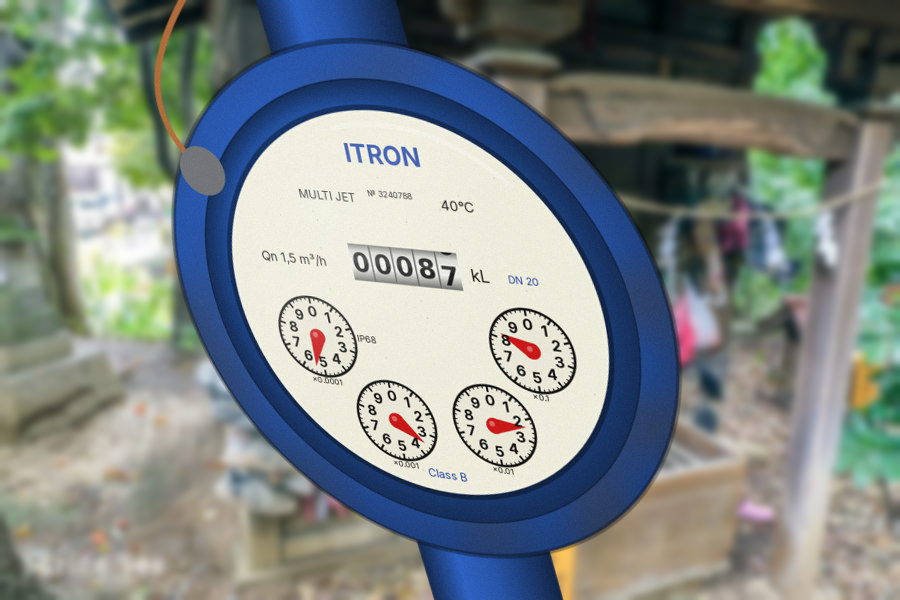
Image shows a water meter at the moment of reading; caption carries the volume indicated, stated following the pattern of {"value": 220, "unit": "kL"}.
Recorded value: {"value": 86.8235, "unit": "kL"}
